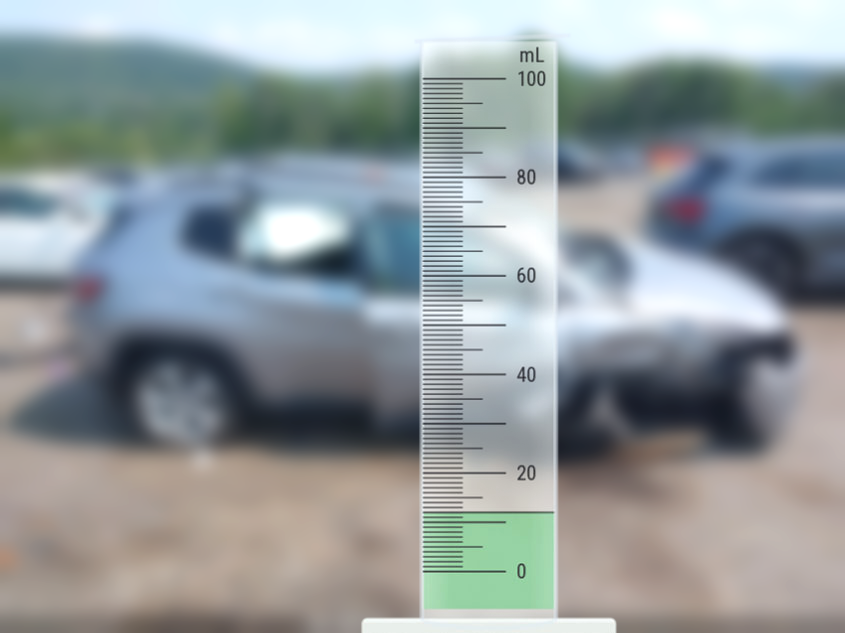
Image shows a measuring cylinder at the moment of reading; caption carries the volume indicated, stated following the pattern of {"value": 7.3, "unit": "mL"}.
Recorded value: {"value": 12, "unit": "mL"}
